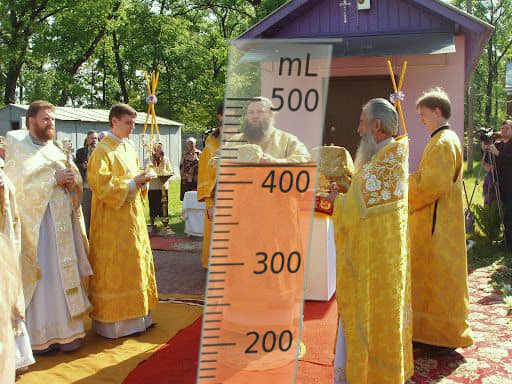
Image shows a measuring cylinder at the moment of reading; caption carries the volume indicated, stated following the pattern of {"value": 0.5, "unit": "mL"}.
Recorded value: {"value": 420, "unit": "mL"}
